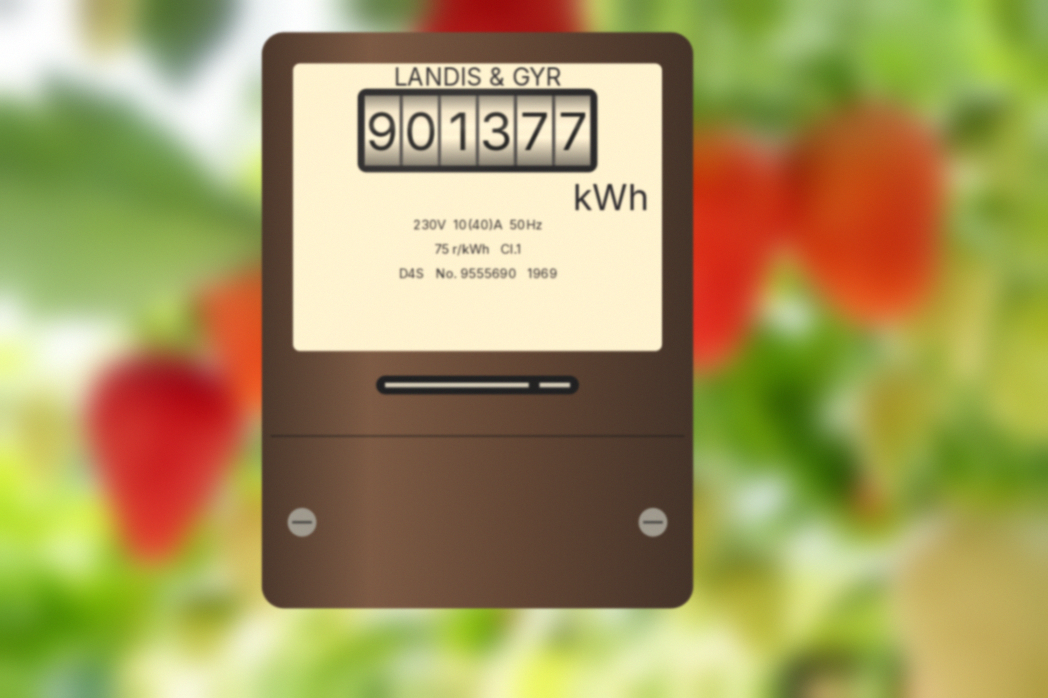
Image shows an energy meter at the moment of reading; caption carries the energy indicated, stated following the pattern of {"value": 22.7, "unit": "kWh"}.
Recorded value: {"value": 901377, "unit": "kWh"}
